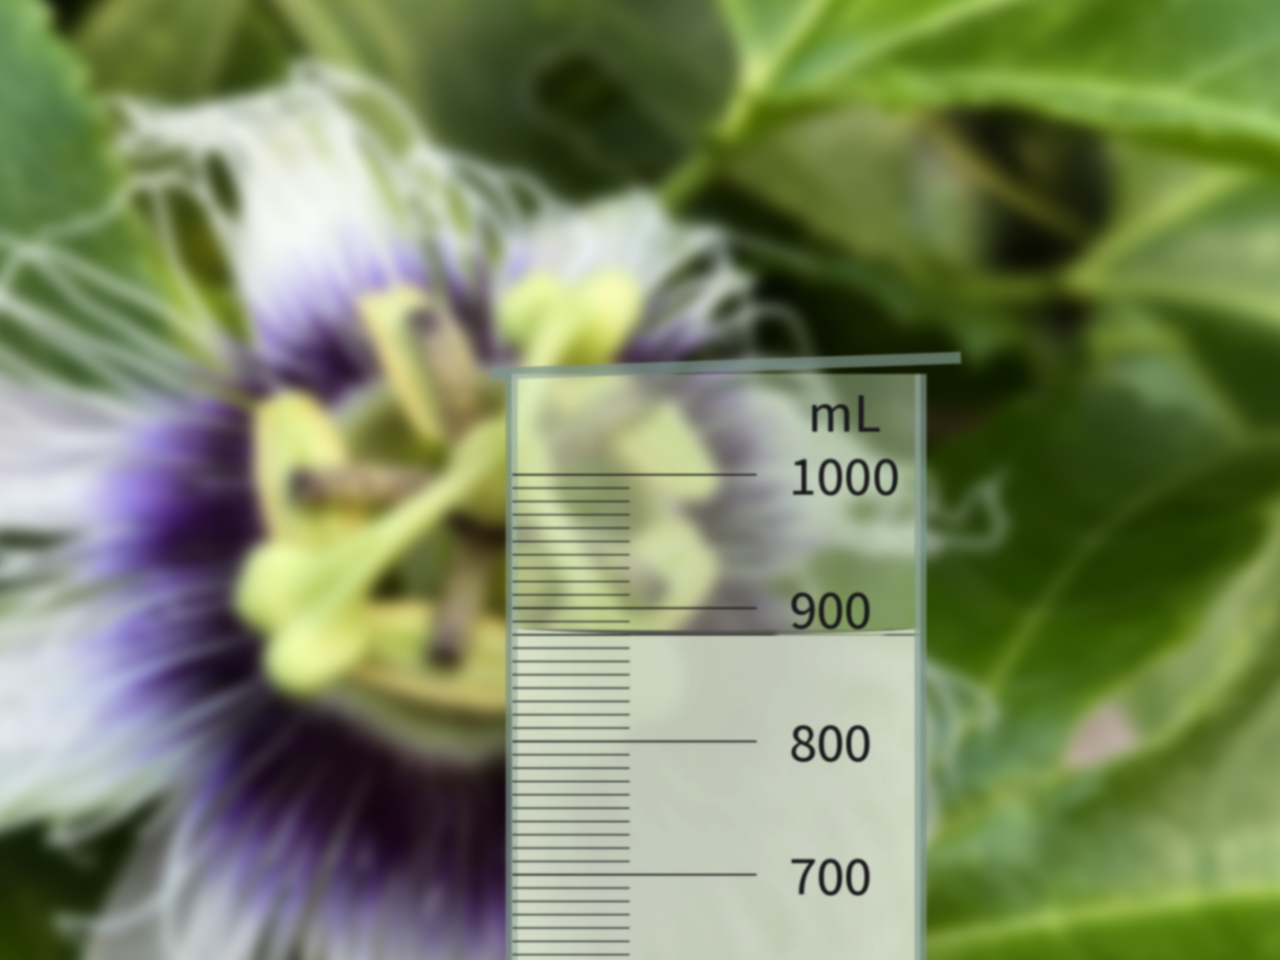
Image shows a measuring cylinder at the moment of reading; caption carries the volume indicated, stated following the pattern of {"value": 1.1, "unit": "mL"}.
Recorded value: {"value": 880, "unit": "mL"}
